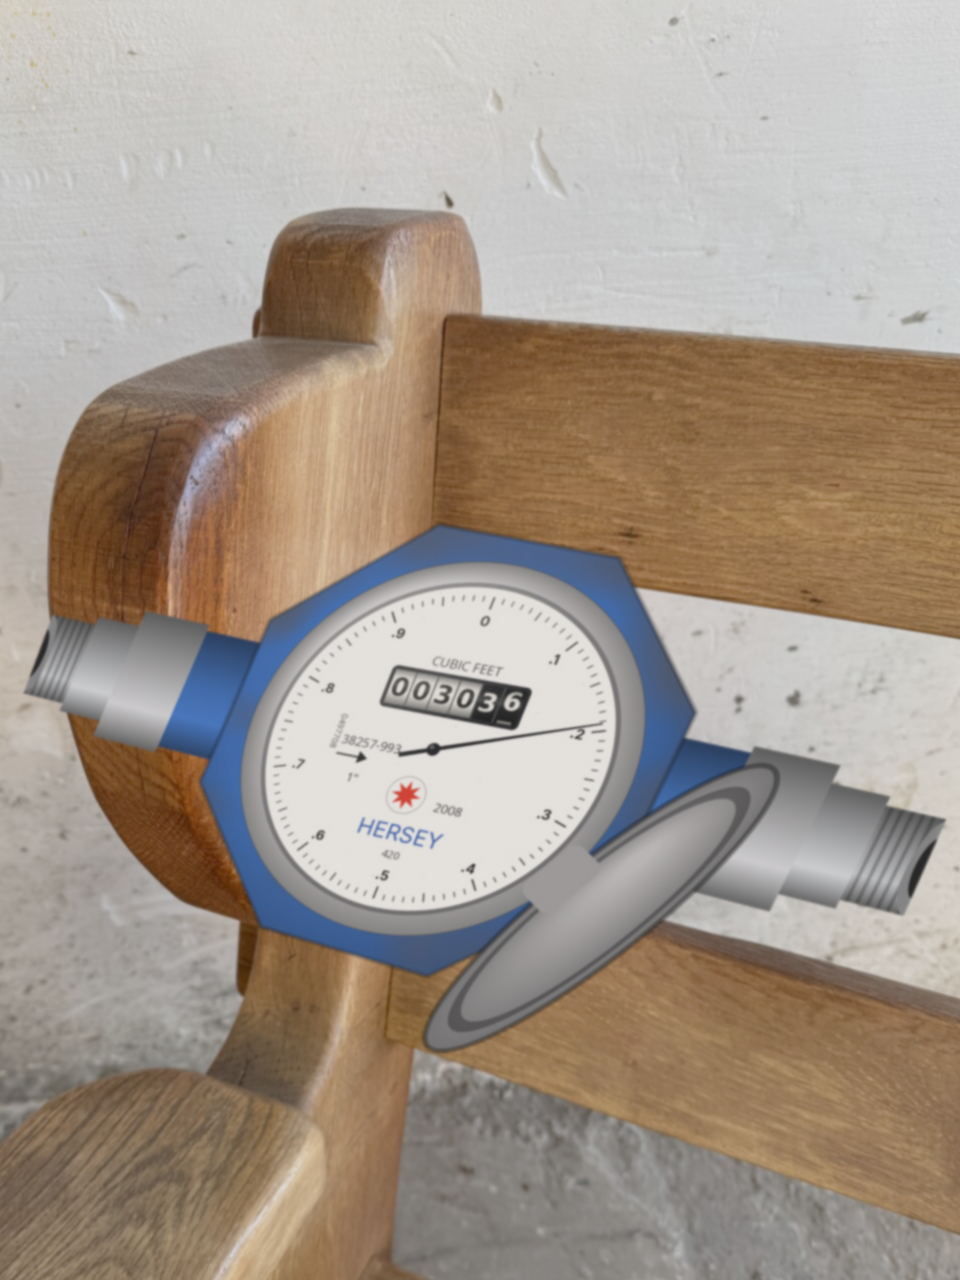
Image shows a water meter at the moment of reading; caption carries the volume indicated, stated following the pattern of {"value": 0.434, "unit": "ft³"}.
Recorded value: {"value": 3036.19, "unit": "ft³"}
